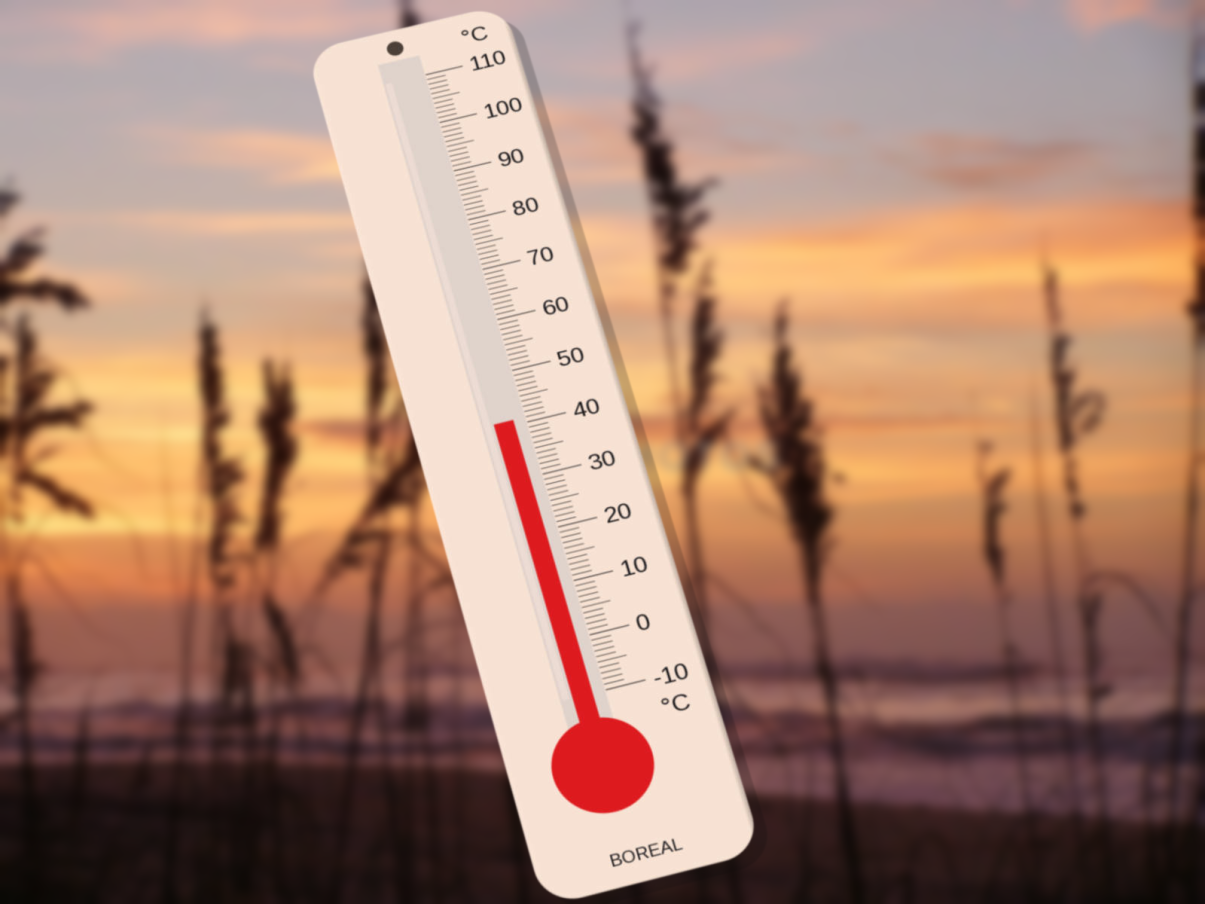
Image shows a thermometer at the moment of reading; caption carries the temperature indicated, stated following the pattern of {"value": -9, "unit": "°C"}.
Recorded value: {"value": 41, "unit": "°C"}
